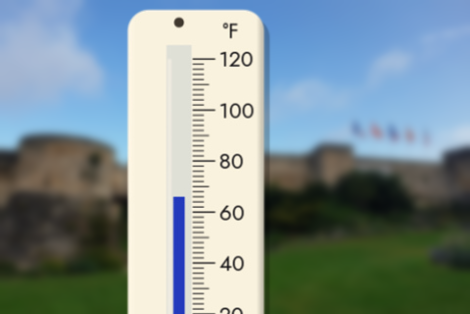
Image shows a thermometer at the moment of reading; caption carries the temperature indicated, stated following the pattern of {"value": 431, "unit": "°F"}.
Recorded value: {"value": 66, "unit": "°F"}
